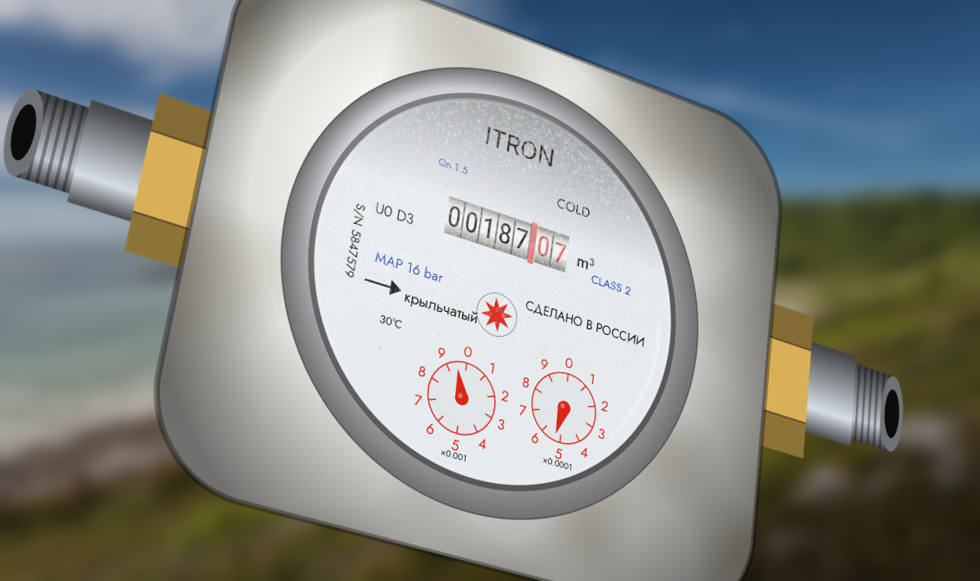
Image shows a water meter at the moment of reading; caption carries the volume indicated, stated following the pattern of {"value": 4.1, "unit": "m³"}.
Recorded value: {"value": 187.0695, "unit": "m³"}
